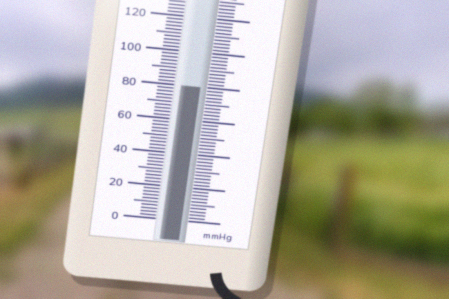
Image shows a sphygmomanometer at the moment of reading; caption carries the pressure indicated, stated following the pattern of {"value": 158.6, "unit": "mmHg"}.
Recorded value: {"value": 80, "unit": "mmHg"}
